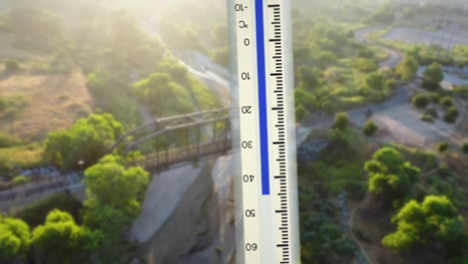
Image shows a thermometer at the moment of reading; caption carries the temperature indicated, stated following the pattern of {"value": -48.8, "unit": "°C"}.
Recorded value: {"value": 45, "unit": "°C"}
